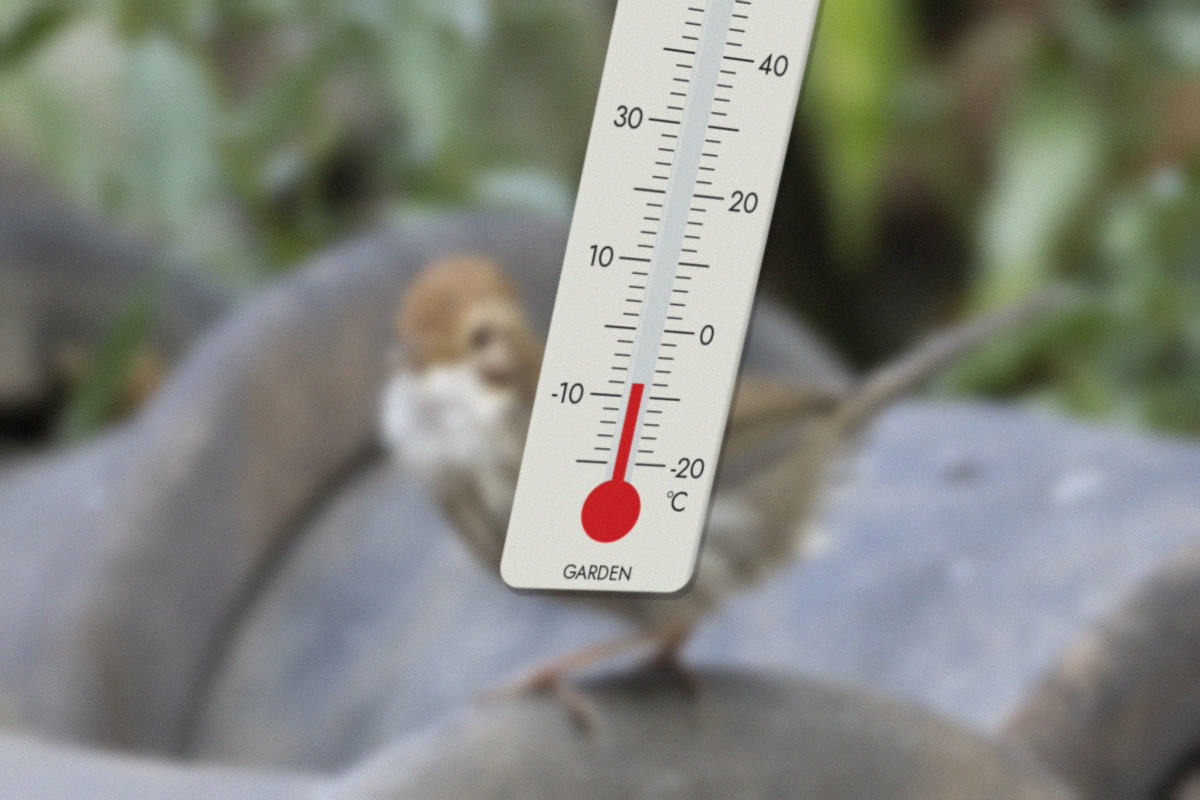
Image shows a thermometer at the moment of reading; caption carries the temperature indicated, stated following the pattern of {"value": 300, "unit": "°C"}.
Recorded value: {"value": -8, "unit": "°C"}
